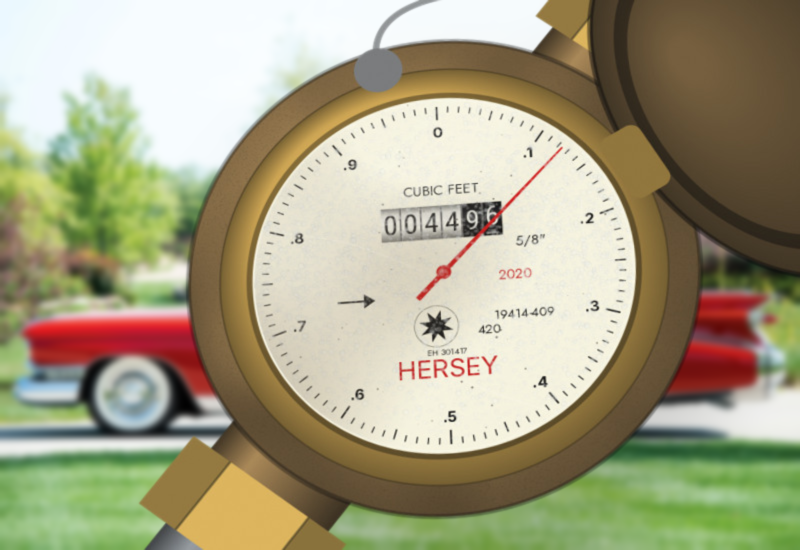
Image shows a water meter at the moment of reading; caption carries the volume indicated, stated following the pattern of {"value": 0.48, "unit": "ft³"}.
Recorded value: {"value": 4496.12, "unit": "ft³"}
